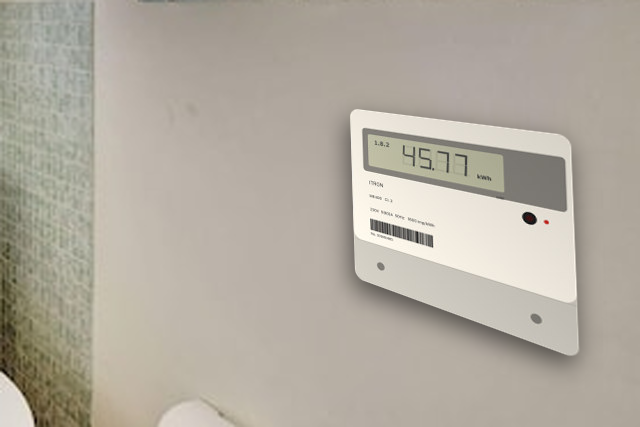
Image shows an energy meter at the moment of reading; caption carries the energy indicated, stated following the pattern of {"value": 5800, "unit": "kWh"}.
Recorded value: {"value": 45.77, "unit": "kWh"}
